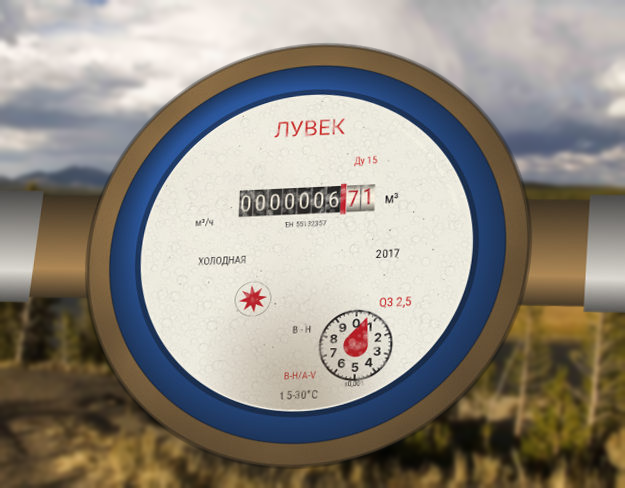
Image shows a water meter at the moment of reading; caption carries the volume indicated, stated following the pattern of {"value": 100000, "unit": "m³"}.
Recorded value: {"value": 6.710, "unit": "m³"}
